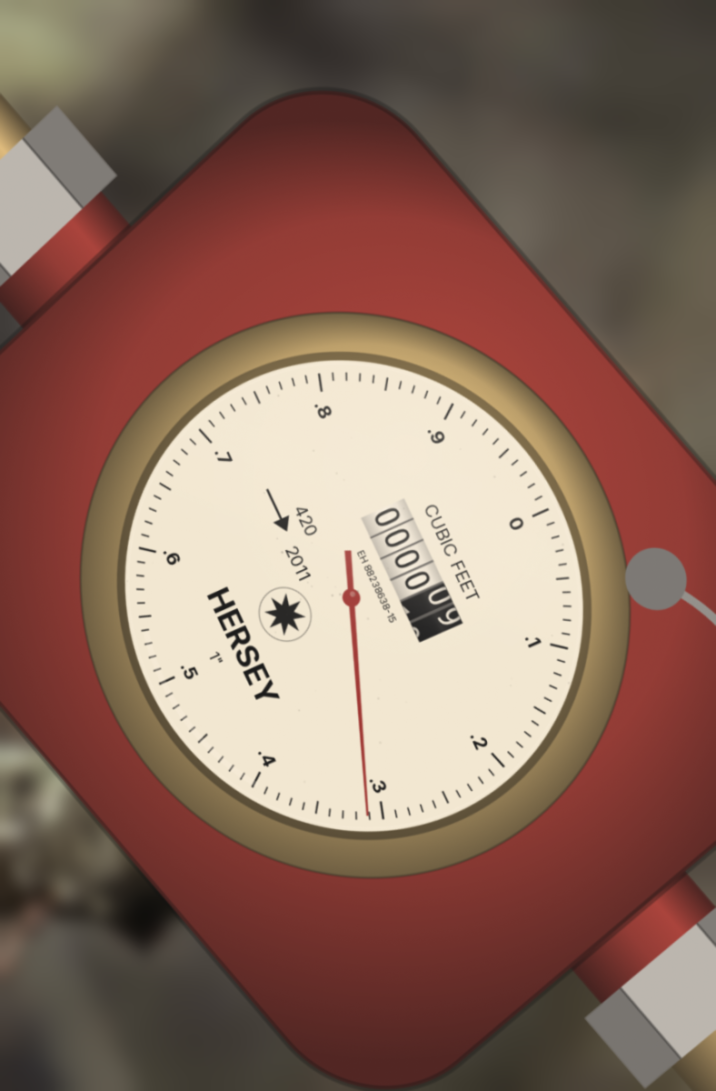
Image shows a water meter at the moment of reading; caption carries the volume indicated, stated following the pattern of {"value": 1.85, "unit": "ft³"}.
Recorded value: {"value": 9.31, "unit": "ft³"}
